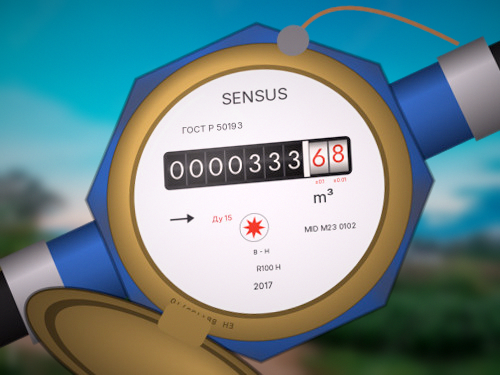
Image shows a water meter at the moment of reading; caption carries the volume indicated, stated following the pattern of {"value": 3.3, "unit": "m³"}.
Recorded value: {"value": 333.68, "unit": "m³"}
